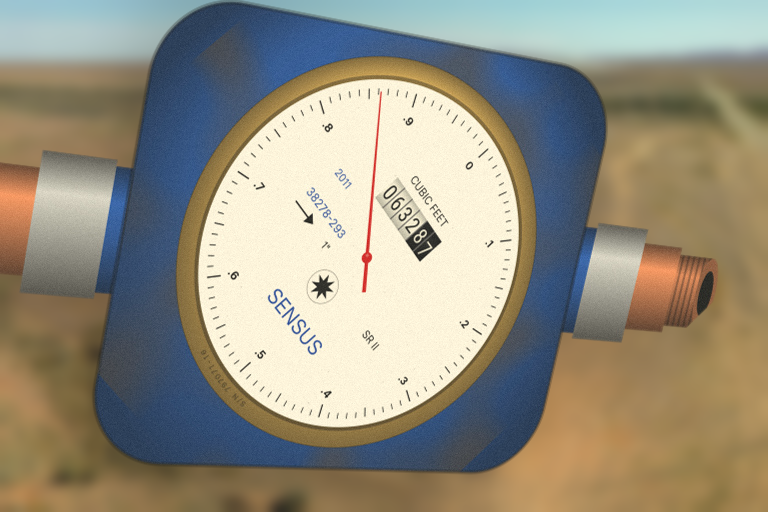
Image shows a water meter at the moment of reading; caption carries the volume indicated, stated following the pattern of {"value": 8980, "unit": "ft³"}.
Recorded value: {"value": 63286.86, "unit": "ft³"}
